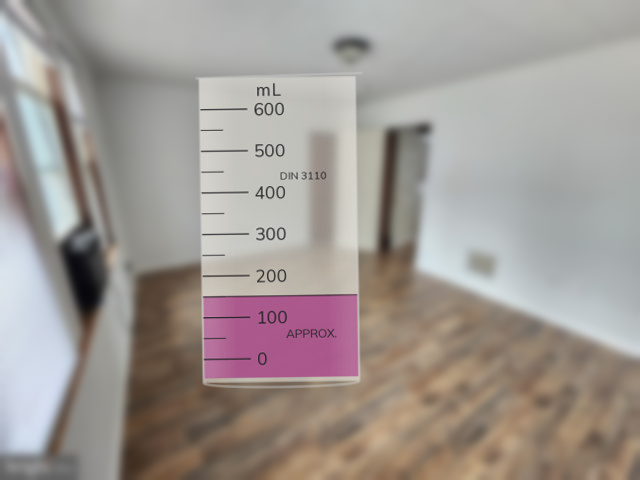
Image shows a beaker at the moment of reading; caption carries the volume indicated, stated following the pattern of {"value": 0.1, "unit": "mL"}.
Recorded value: {"value": 150, "unit": "mL"}
